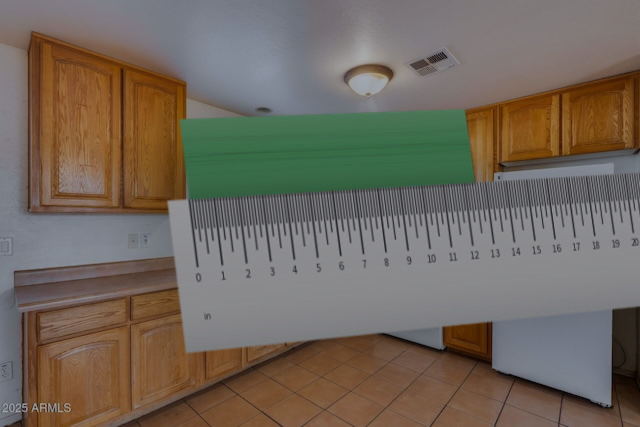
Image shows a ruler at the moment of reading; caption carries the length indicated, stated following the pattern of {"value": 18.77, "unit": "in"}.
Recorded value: {"value": 12.5, "unit": "in"}
